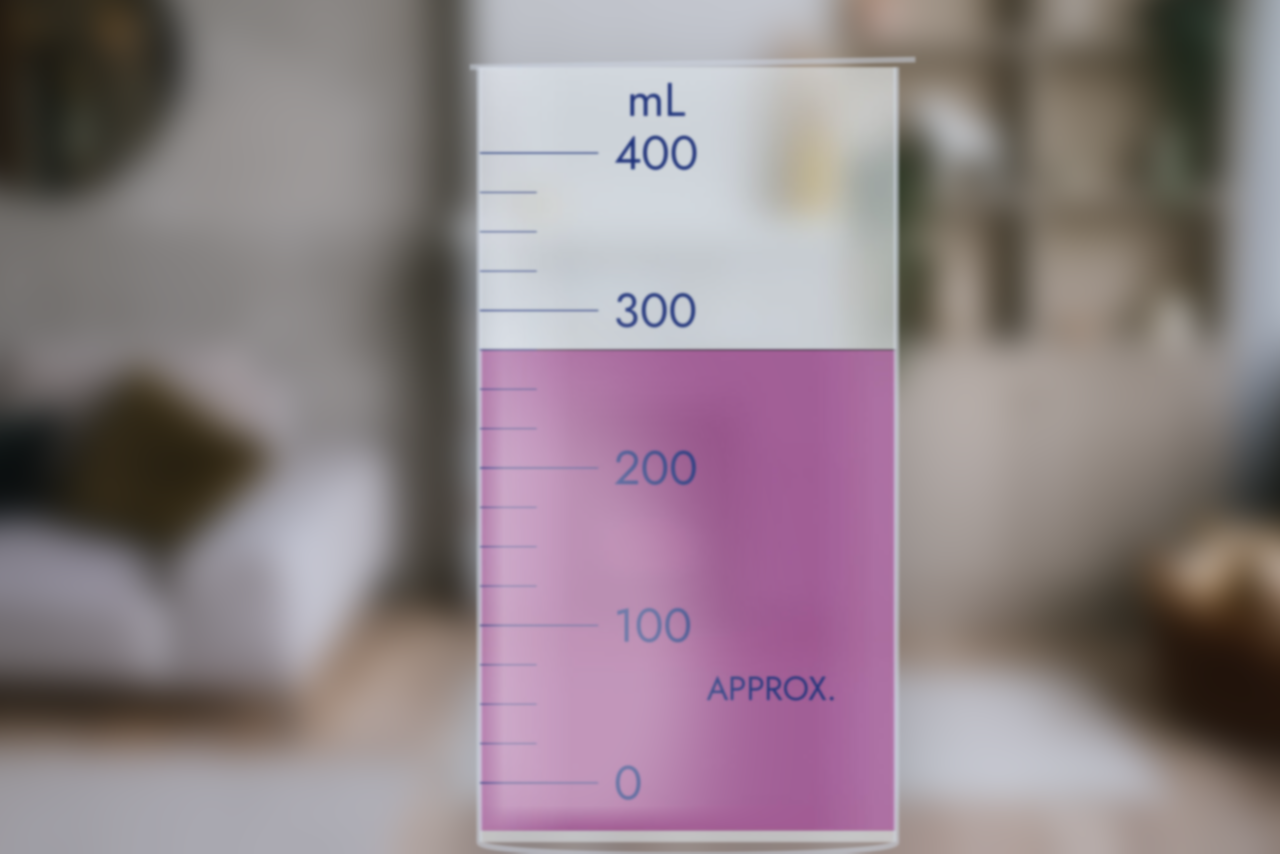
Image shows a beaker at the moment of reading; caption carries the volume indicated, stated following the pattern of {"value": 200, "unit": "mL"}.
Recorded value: {"value": 275, "unit": "mL"}
